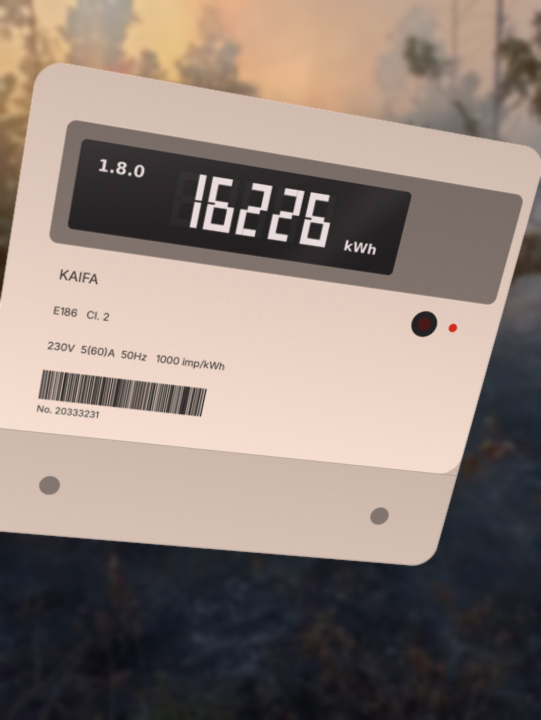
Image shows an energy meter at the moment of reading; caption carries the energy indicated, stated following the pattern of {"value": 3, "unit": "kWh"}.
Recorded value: {"value": 16226, "unit": "kWh"}
